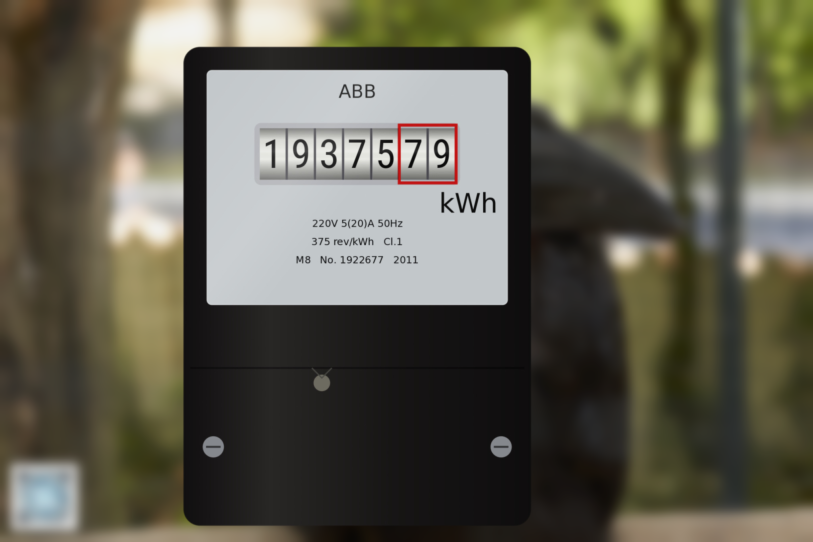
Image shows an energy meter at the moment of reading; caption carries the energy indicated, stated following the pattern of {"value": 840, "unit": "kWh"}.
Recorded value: {"value": 19375.79, "unit": "kWh"}
